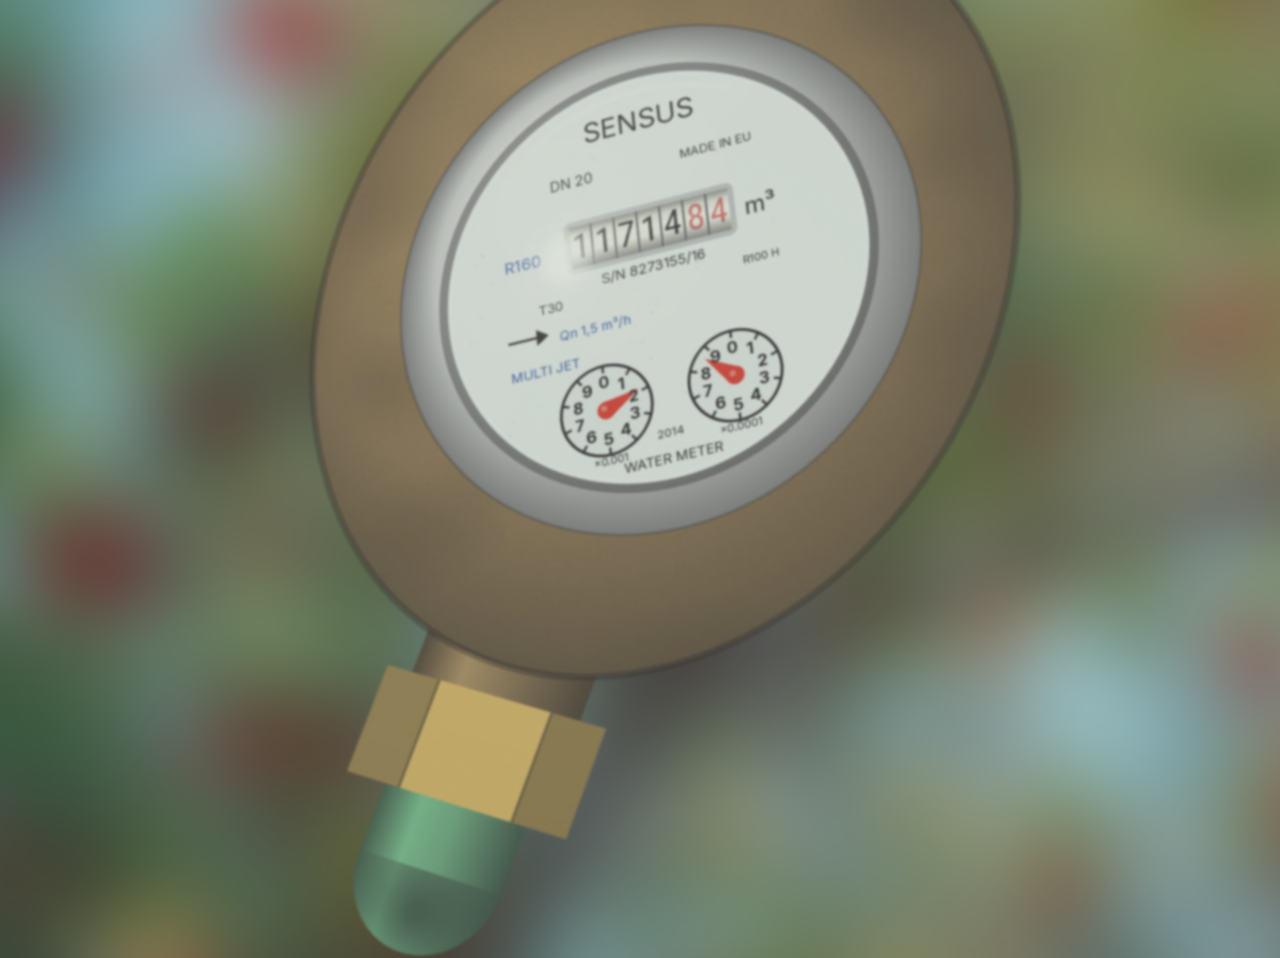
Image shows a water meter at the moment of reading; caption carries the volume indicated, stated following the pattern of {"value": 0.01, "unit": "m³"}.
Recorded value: {"value": 11714.8418, "unit": "m³"}
